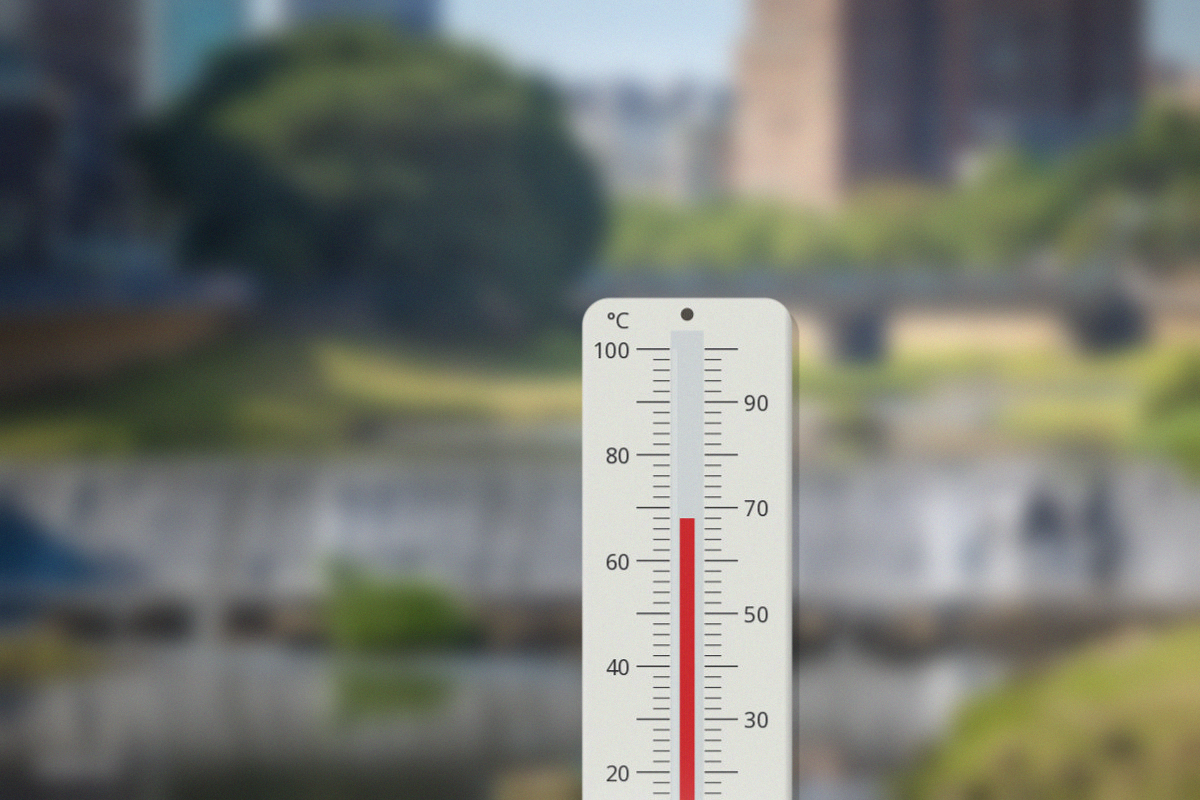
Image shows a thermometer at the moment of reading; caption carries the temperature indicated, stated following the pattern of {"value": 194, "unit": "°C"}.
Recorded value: {"value": 68, "unit": "°C"}
